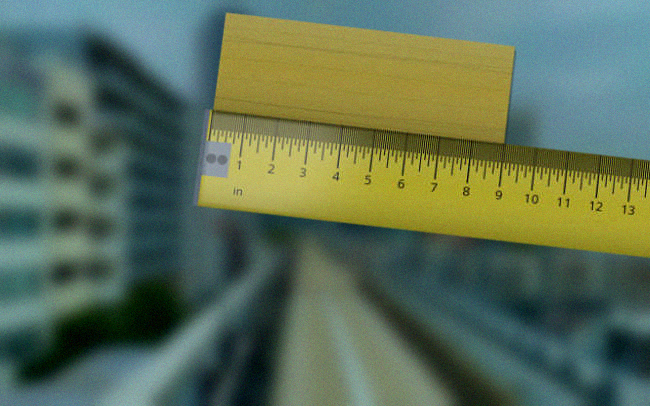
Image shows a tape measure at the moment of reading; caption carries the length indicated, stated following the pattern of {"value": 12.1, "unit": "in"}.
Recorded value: {"value": 9, "unit": "in"}
